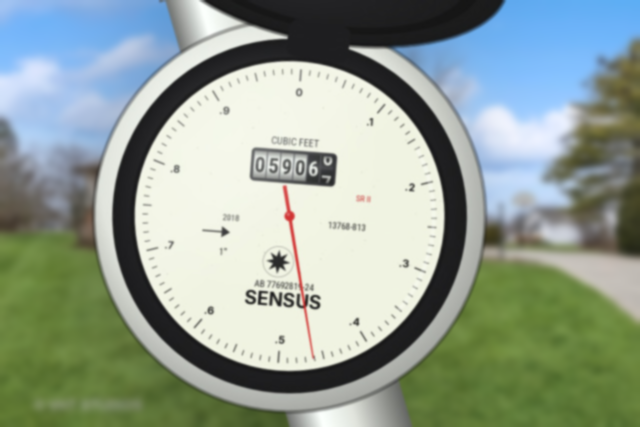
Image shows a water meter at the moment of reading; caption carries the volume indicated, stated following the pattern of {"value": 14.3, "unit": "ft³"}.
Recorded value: {"value": 59066.46, "unit": "ft³"}
